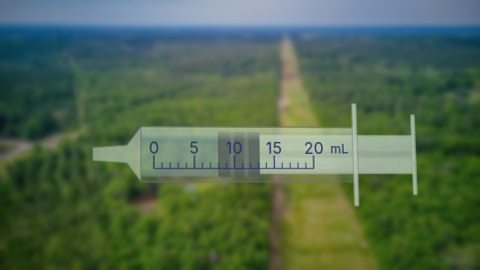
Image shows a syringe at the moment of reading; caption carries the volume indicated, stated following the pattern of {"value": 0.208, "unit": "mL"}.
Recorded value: {"value": 8, "unit": "mL"}
